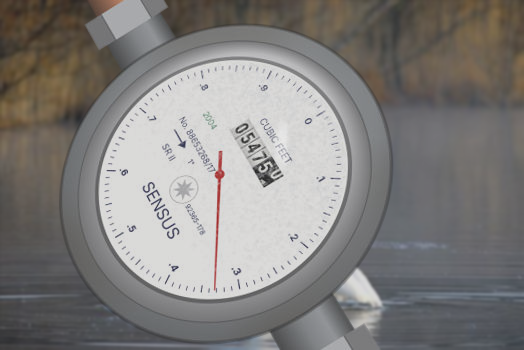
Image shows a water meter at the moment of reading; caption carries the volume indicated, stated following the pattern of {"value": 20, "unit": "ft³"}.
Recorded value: {"value": 54750.33, "unit": "ft³"}
